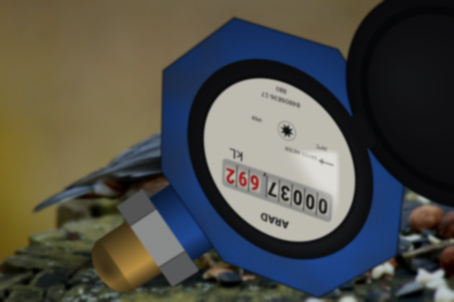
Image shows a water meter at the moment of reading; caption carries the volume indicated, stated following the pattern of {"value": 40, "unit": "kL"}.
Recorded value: {"value": 37.692, "unit": "kL"}
